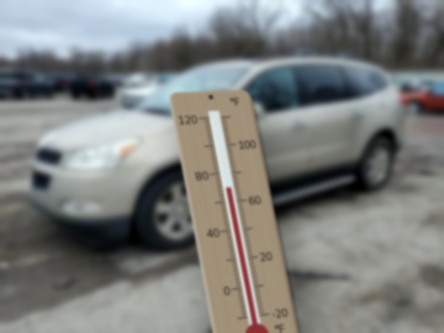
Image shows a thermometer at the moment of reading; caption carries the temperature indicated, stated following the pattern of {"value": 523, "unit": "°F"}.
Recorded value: {"value": 70, "unit": "°F"}
